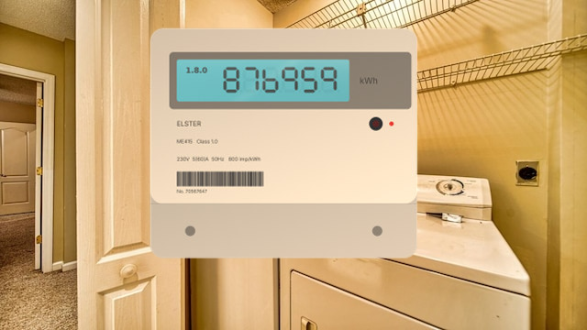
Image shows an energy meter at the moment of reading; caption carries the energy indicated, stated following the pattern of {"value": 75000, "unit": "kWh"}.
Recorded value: {"value": 876959, "unit": "kWh"}
